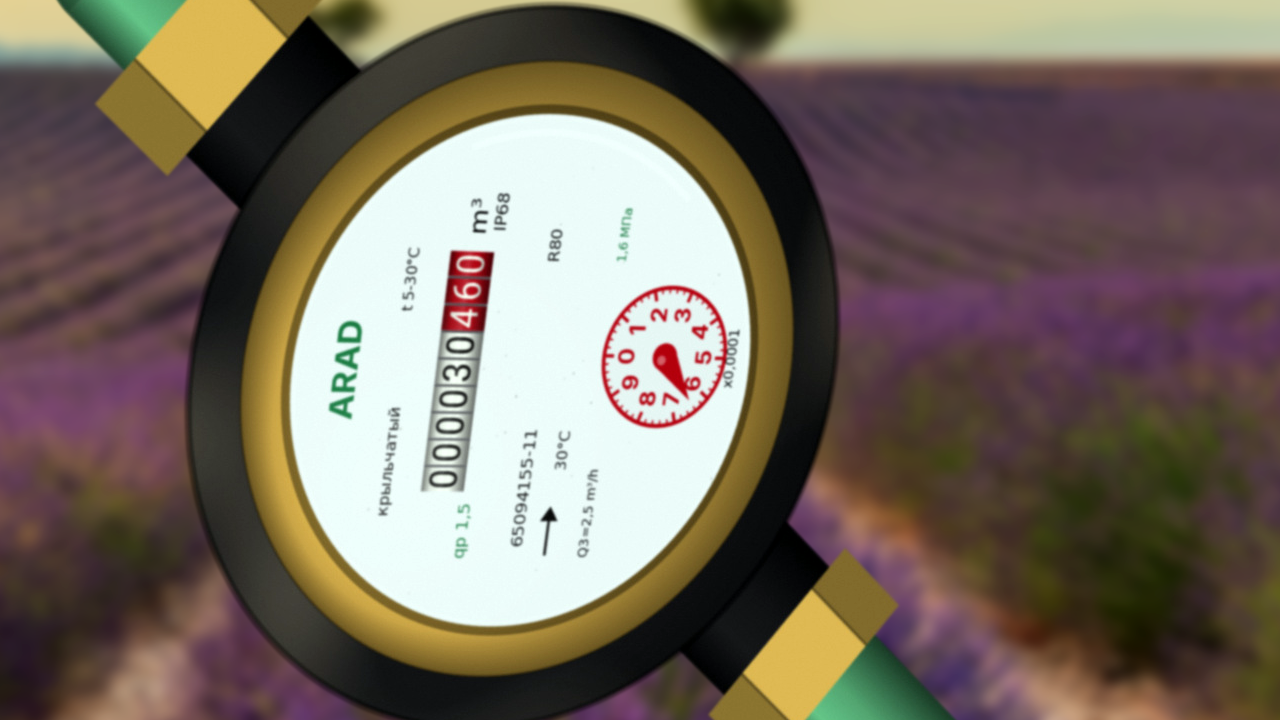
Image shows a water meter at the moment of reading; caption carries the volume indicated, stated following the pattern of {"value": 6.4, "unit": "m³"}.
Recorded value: {"value": 30.4606, "unit": "m³"}
